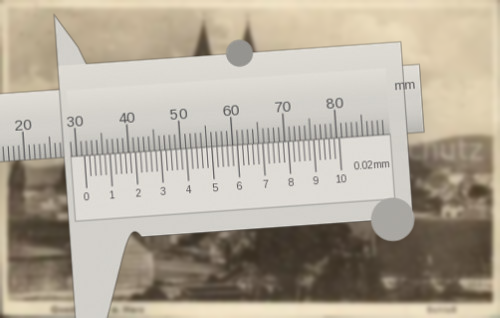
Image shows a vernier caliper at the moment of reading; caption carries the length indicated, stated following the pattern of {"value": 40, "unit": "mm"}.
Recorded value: {"value": 31.5, "unit": "mm"}
